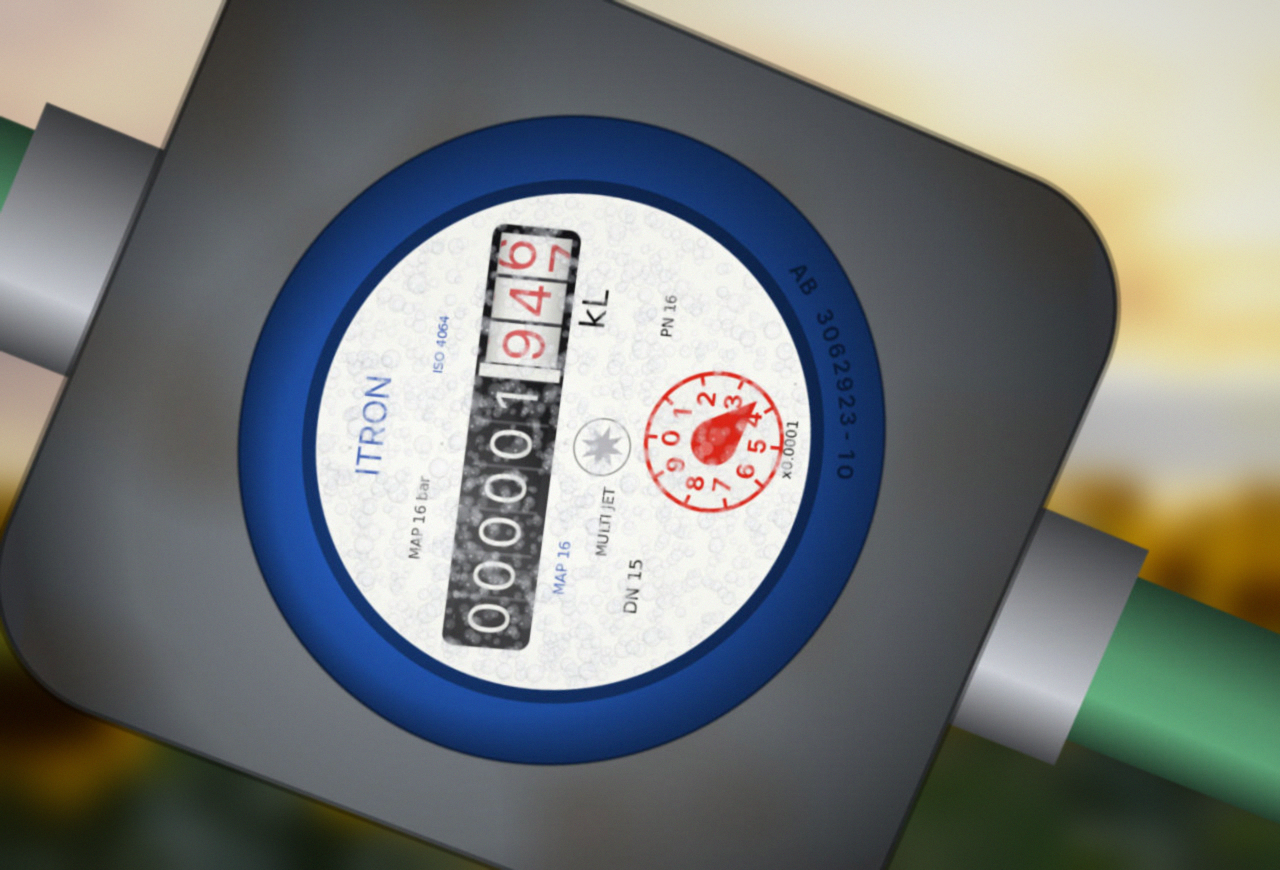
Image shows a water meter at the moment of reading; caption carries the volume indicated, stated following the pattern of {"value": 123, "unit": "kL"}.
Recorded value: {"value": 1.9463, "unit": "kL"}
